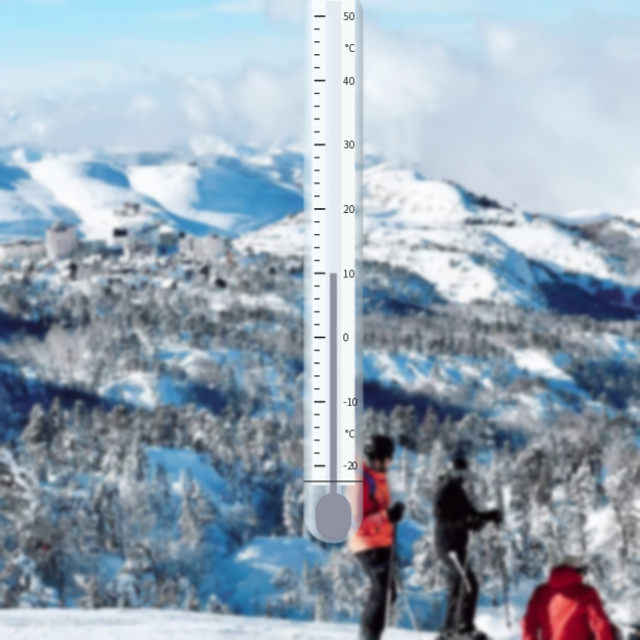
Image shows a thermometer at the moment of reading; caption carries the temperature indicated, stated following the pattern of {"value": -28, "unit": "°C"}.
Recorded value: {"value": 10, "unit": "°C"}
